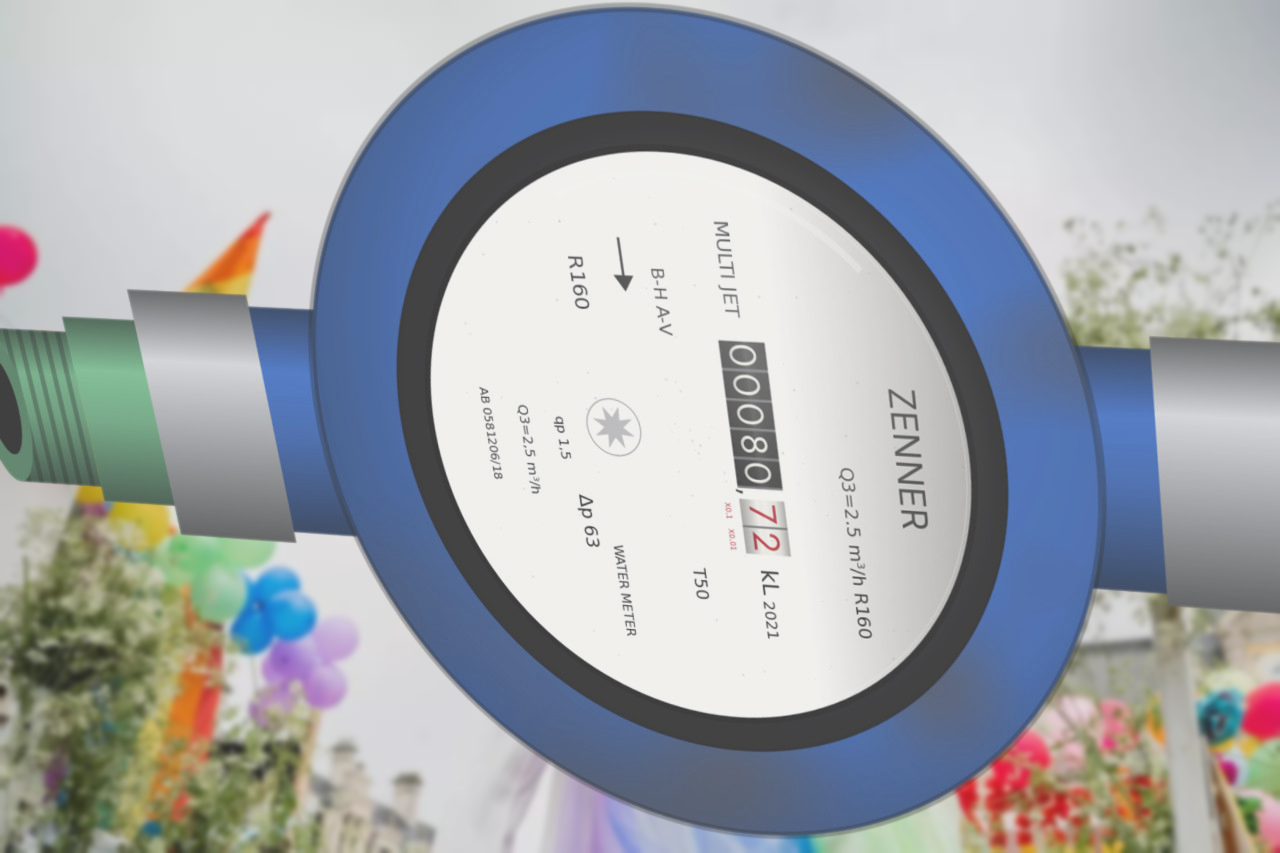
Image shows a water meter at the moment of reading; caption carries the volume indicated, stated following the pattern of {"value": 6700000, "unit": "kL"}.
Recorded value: {"value": 80.72, "unit": "kL"}
